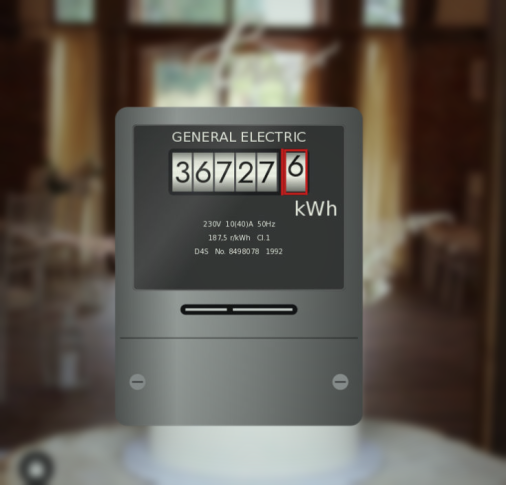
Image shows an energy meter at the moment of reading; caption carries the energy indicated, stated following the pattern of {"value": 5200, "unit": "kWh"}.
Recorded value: {"value": 36727.6, "unit": "kWh"}
